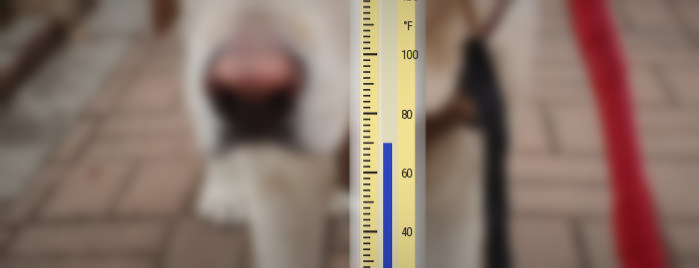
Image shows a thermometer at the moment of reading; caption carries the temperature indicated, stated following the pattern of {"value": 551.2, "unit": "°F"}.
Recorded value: {"value": 70, "unit": "°F"}
